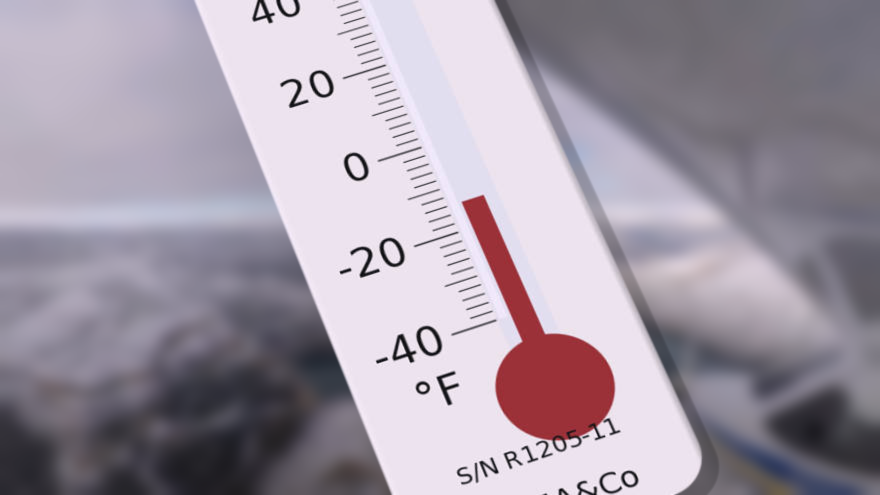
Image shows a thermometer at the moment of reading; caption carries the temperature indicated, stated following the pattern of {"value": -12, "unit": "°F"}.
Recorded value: {"value": -14, "unit": "°F"}
